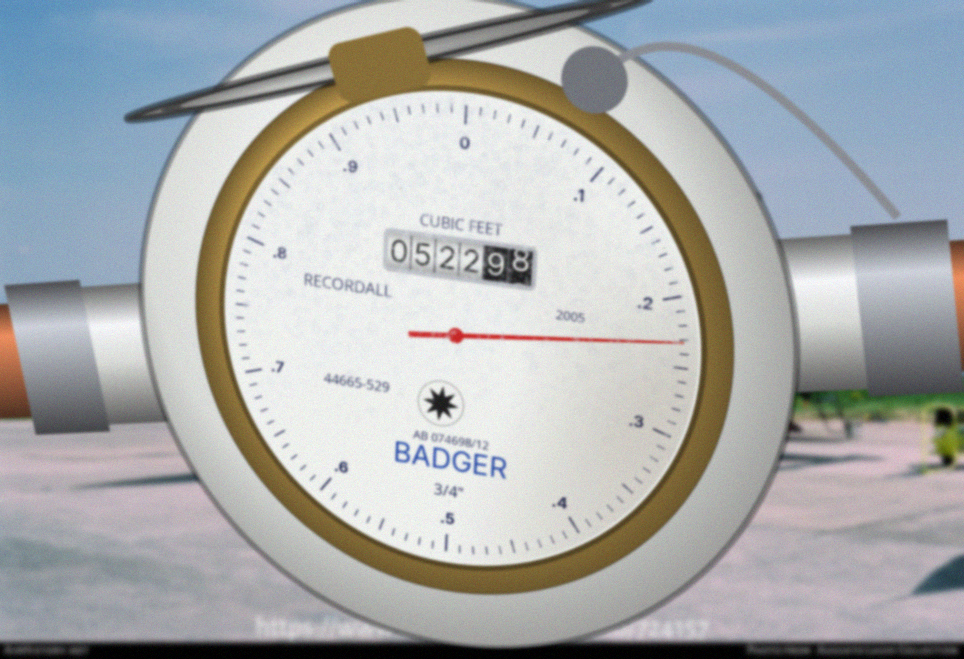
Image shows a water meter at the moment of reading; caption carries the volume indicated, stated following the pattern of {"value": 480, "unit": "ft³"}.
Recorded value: {"value": 52298.23, "unit": "ft³"}
